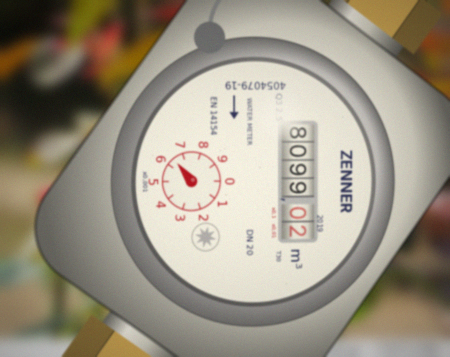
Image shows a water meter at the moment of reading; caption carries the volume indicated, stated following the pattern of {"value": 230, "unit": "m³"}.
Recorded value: {"value": 8099.026, "unit": "m³"}
